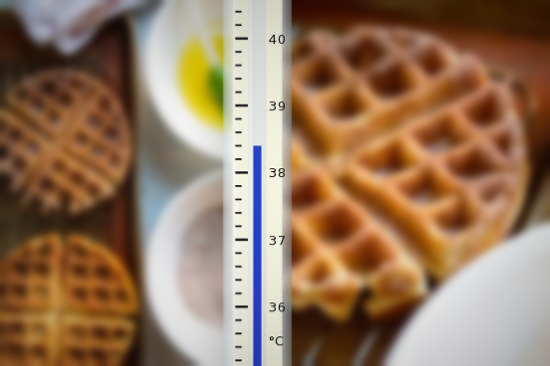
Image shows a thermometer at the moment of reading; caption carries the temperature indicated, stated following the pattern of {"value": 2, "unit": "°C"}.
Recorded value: {"value": 38.4, "unit": "°C"}
